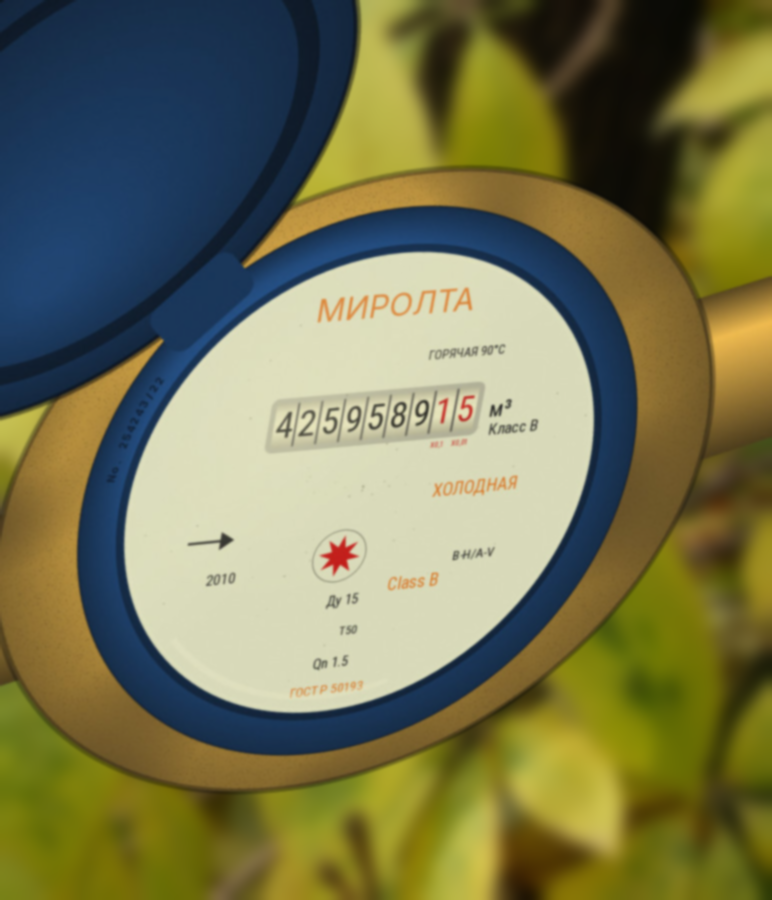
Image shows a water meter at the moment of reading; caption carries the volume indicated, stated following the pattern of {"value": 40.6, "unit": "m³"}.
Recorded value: {"value": 4259589.15, "unit": "m³"}
